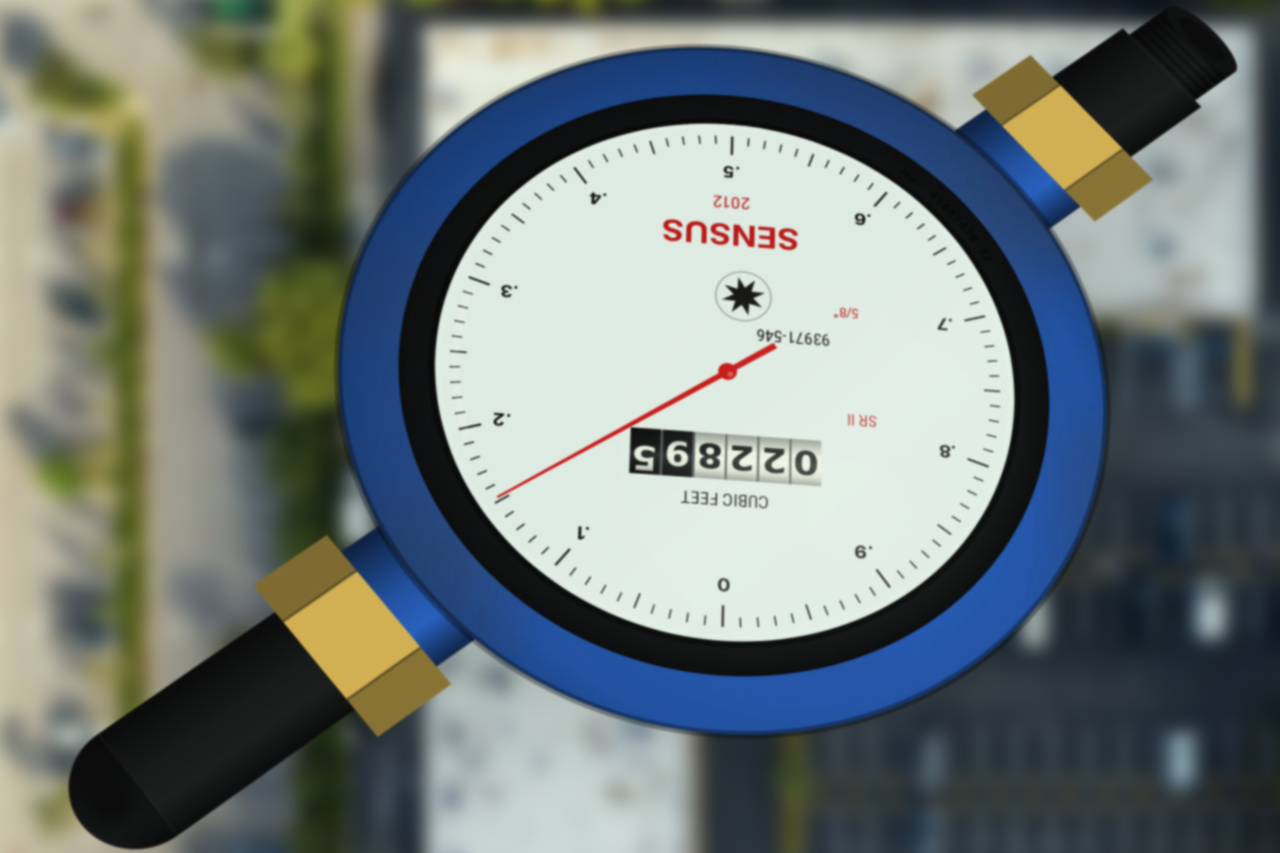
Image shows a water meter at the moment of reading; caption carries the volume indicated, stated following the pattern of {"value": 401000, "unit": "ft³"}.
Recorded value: {"value": 22895.15, "unit": "ft³"}
